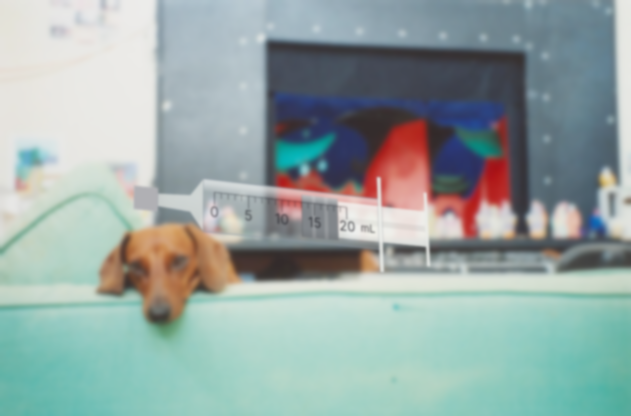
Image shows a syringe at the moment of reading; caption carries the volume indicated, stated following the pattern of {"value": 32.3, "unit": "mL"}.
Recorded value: {"value": 13, "unit": "mL"}
